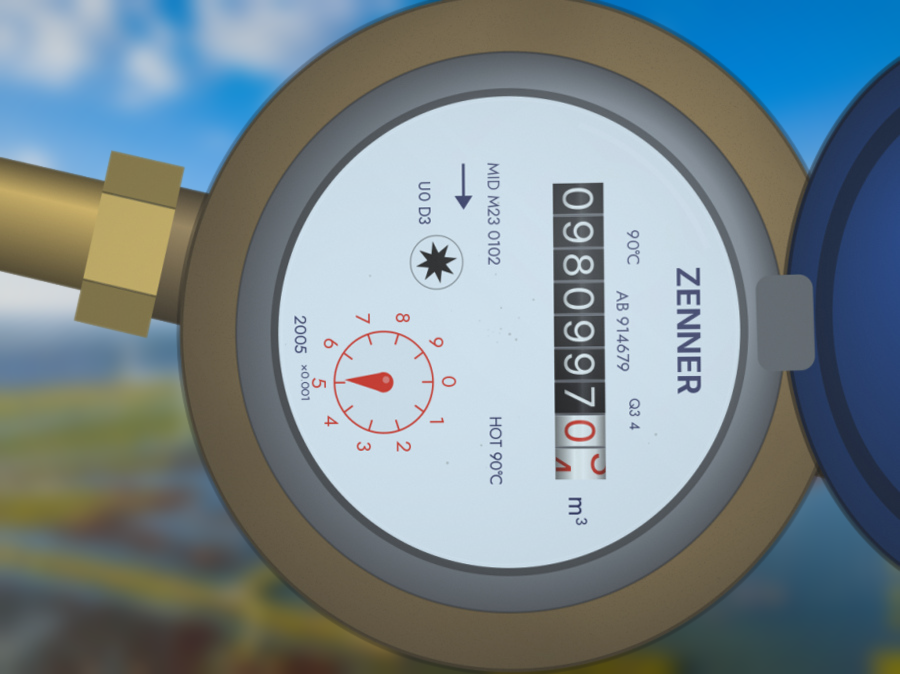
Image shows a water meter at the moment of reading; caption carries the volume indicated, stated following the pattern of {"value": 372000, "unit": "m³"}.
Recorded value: {"value": 980997.035, "unit": "m³"}
